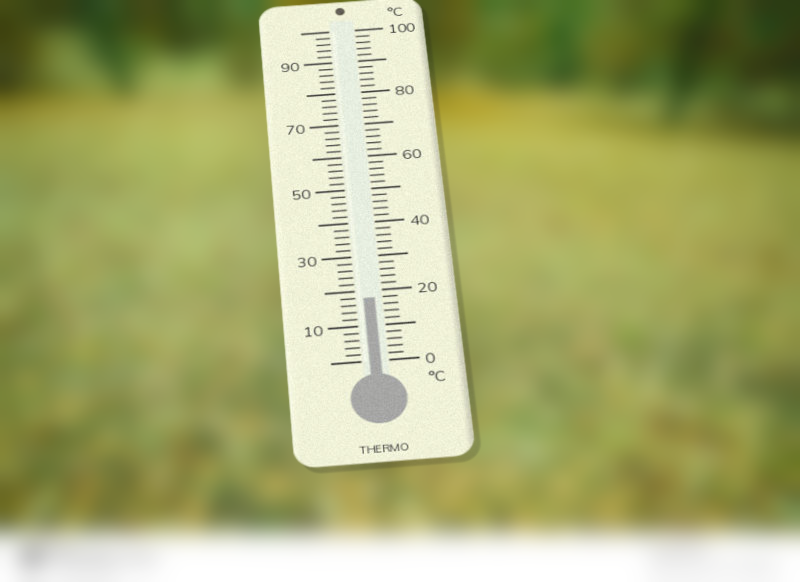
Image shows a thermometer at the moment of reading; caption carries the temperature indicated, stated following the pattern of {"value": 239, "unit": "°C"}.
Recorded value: {"value": 18, "unit": "°C"}
